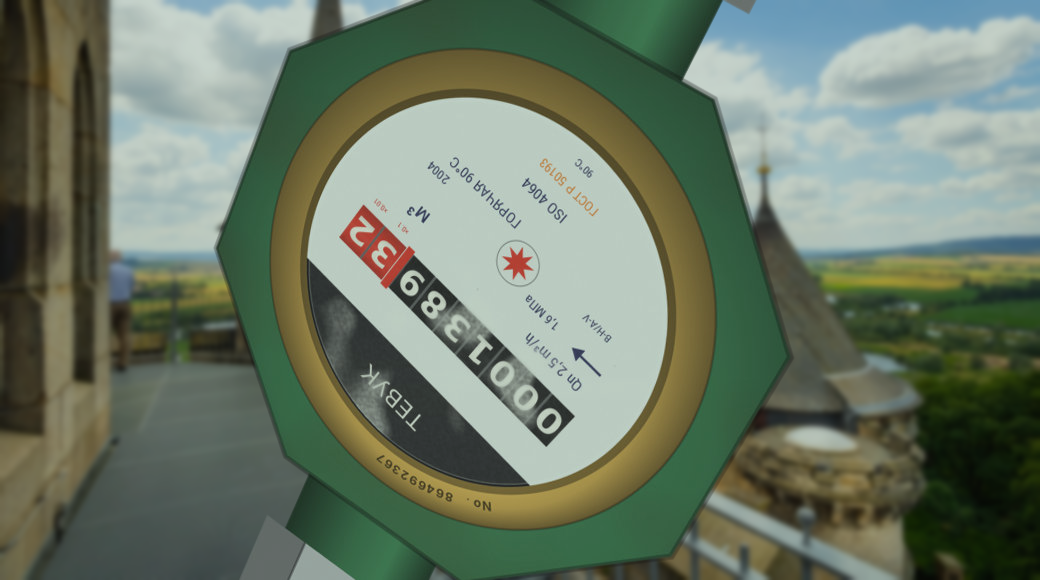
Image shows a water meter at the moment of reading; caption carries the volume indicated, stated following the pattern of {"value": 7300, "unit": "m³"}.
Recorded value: {"value": 1389.32, "unit": "m³"}
